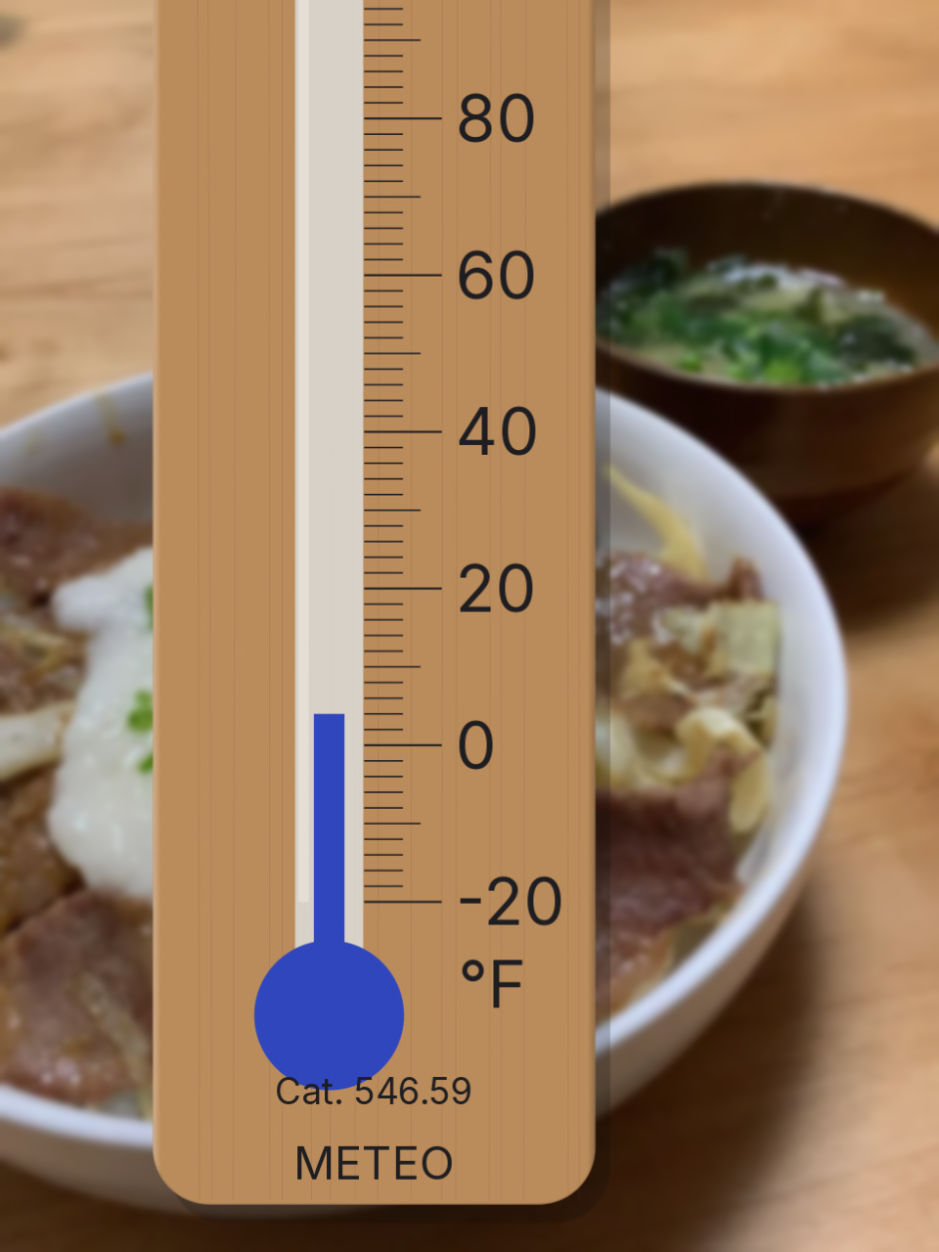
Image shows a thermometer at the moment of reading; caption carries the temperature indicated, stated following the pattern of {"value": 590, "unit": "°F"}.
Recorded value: {"value": 4, "unit": "°F"}
